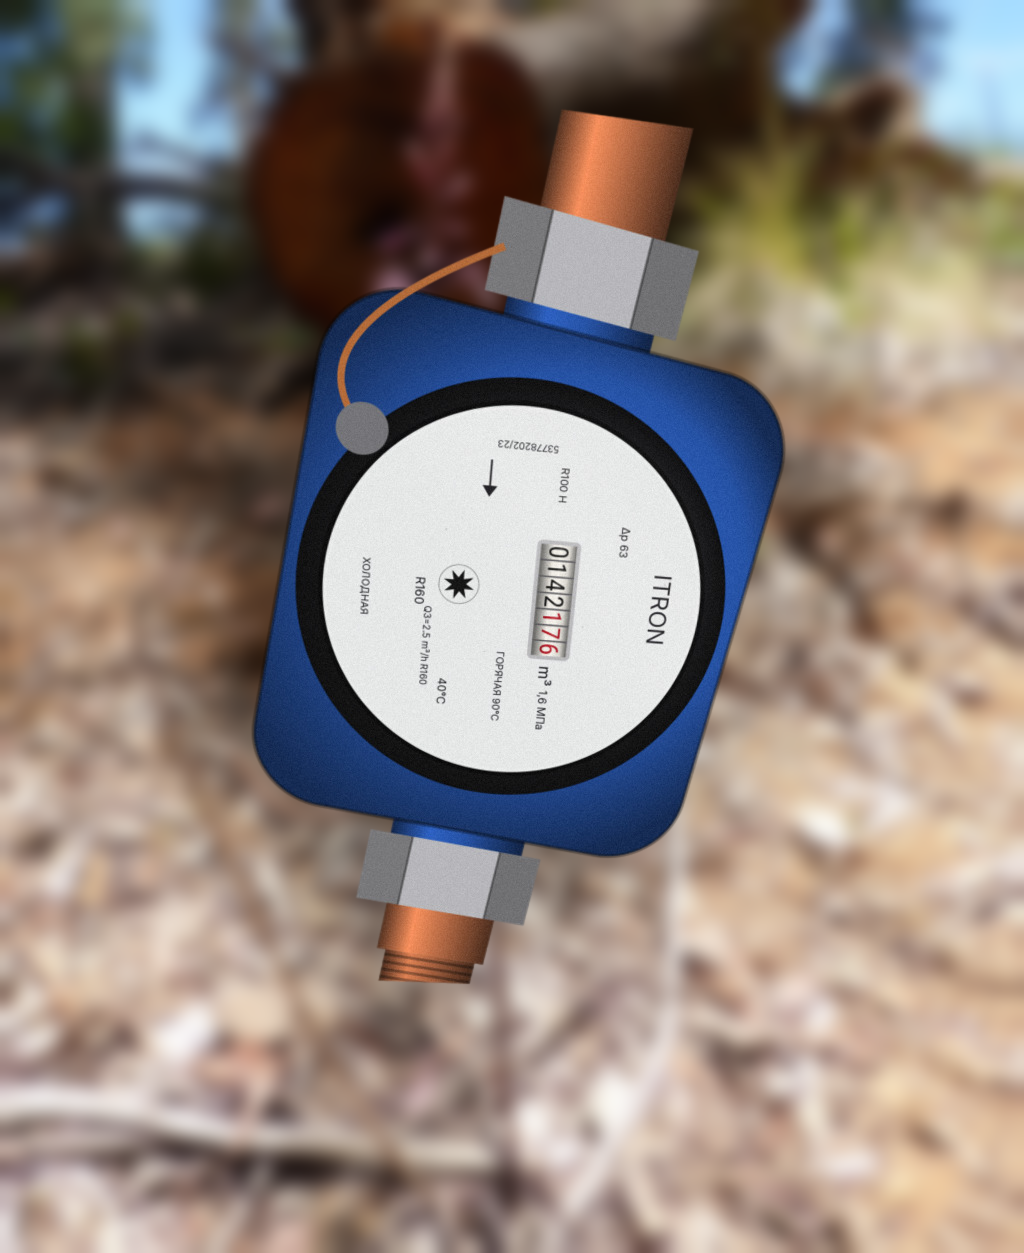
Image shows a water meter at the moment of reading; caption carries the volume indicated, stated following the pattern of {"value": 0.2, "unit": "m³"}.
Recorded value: {"value": 142.176, "unit": "m³"}
